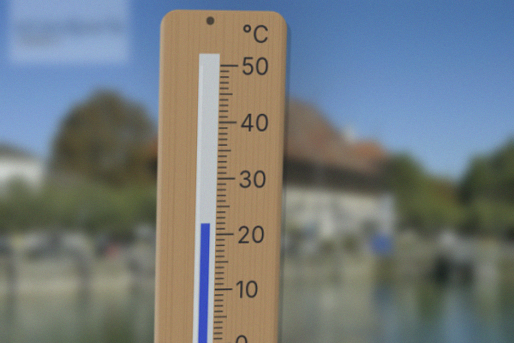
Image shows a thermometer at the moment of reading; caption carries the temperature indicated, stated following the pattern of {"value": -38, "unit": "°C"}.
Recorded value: {"value": 22, "unit": "°C"}
